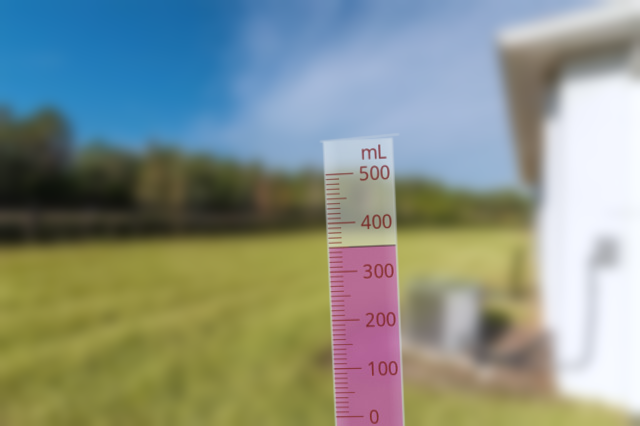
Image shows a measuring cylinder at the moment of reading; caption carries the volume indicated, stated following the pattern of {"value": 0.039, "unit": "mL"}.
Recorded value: {"value": 350, "unit": "mL"}
